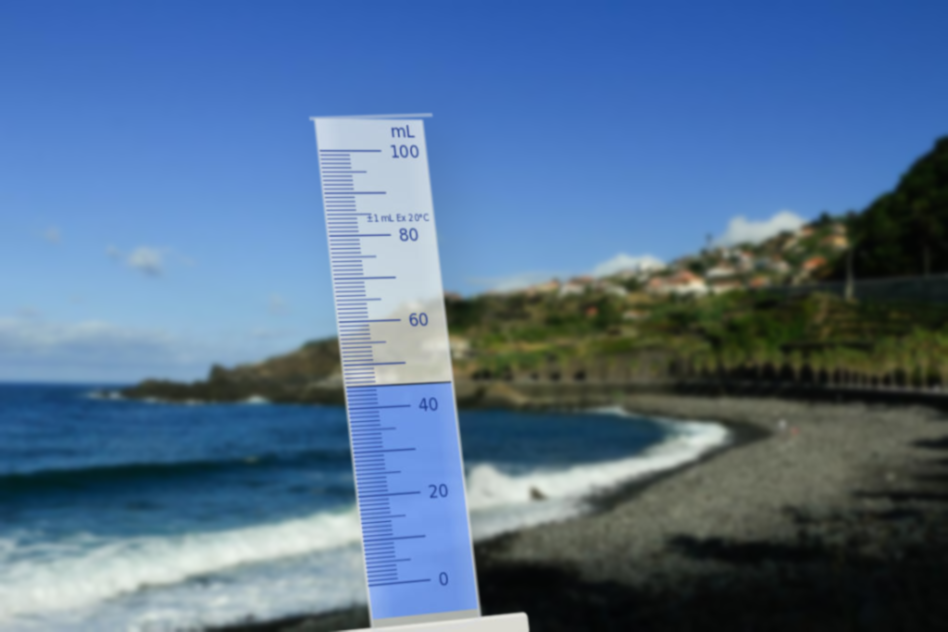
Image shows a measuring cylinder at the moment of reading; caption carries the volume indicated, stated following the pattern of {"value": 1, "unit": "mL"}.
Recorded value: {"value": 45, "unit": "mL"}
